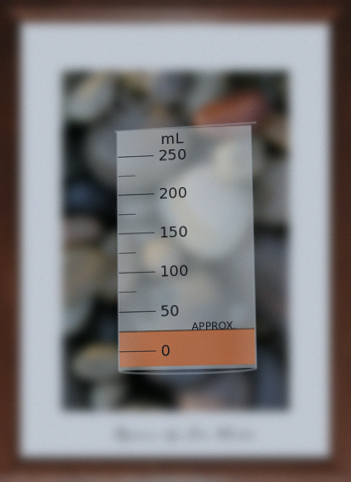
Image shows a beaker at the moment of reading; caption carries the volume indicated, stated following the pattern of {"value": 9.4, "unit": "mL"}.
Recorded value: {"value": 25, "unit": "mL"}
